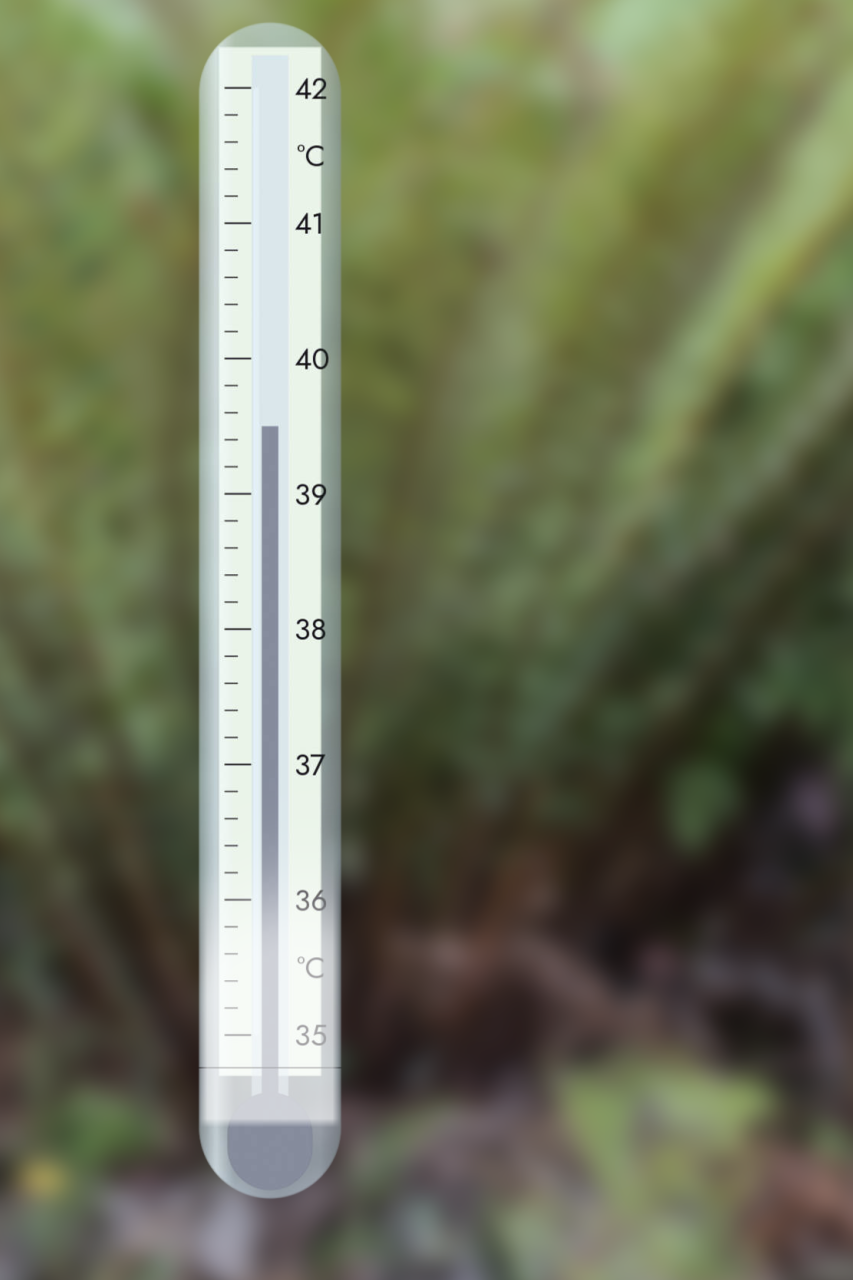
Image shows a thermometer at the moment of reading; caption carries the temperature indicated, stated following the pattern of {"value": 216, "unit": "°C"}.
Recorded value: {"value": 39.5, "unit": "°C"}
